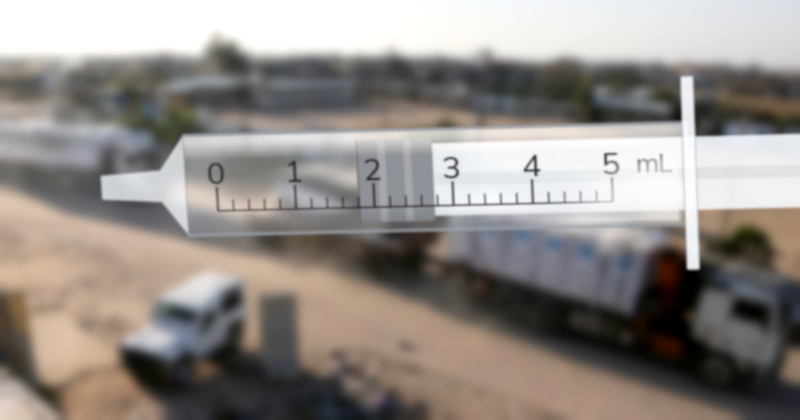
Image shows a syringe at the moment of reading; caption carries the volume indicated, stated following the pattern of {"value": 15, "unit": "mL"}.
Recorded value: {"value": 1.8, "unit": "mL"}
